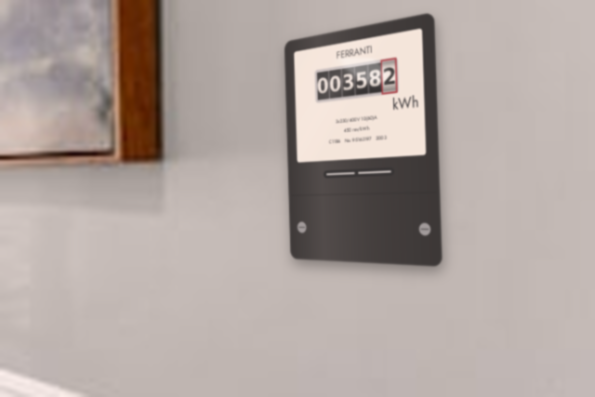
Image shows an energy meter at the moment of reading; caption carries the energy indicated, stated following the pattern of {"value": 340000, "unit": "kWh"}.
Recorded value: {"value": 358.2, "unit": "kWh"}
